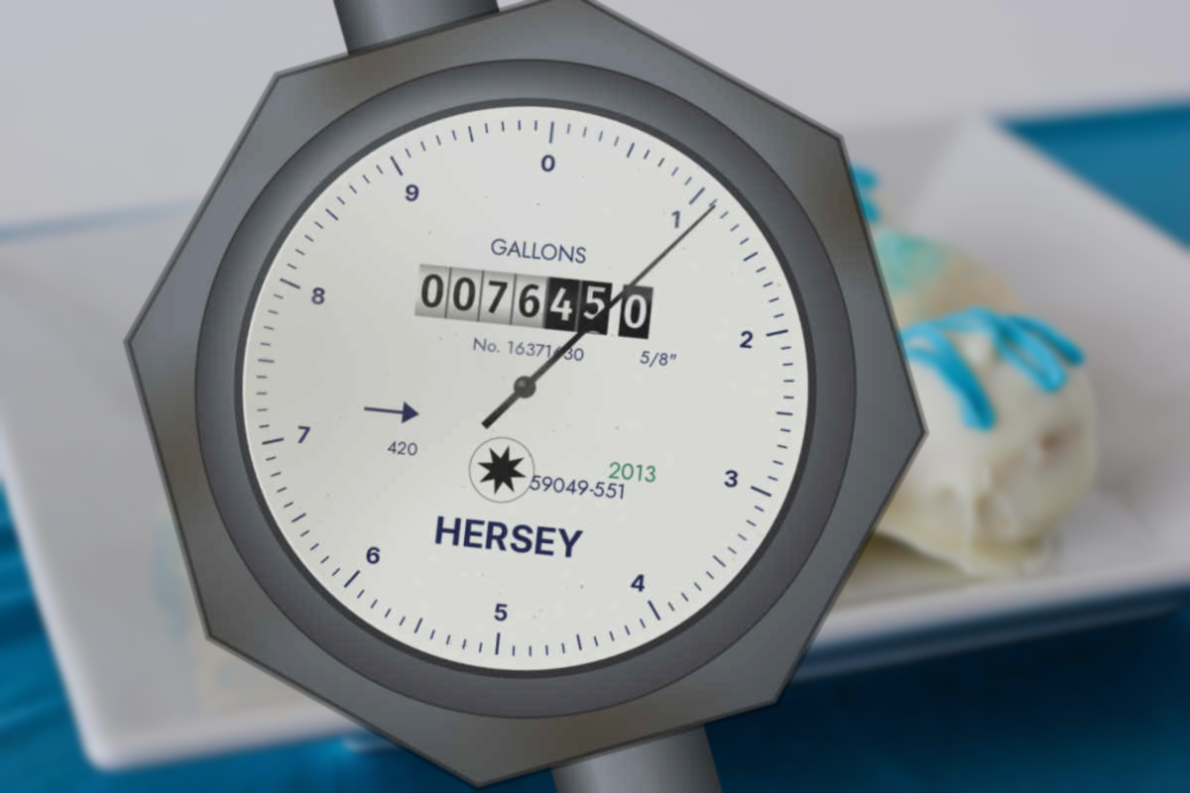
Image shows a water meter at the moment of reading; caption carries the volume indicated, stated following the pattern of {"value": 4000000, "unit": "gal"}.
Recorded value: {"value": 76451.1, "unit": "gal"}
